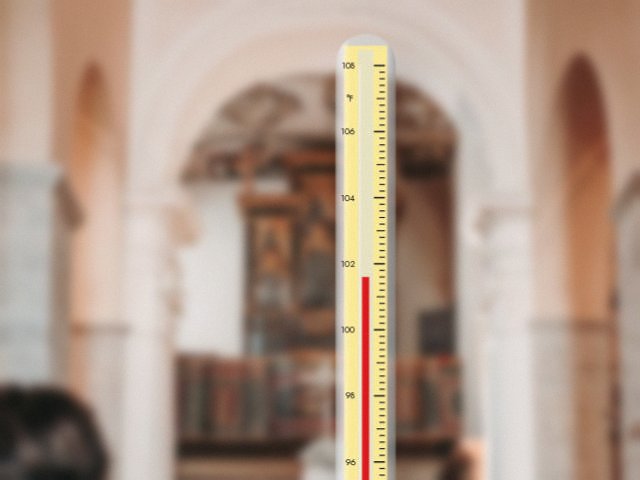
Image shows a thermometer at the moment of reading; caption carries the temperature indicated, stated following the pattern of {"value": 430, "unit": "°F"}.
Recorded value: {"value": 101.6, "unit": "°F"}
